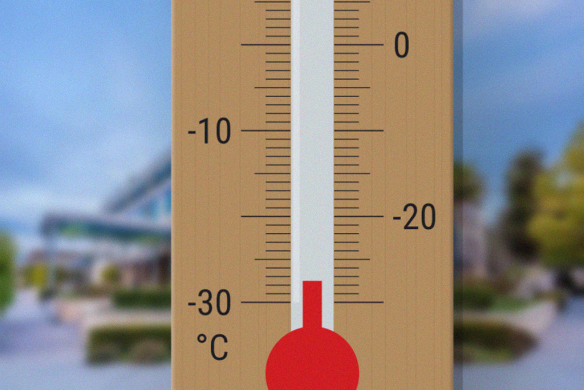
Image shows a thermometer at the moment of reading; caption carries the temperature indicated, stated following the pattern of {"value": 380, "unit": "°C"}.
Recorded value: {"value": -27.5, "unit": "°C"}
